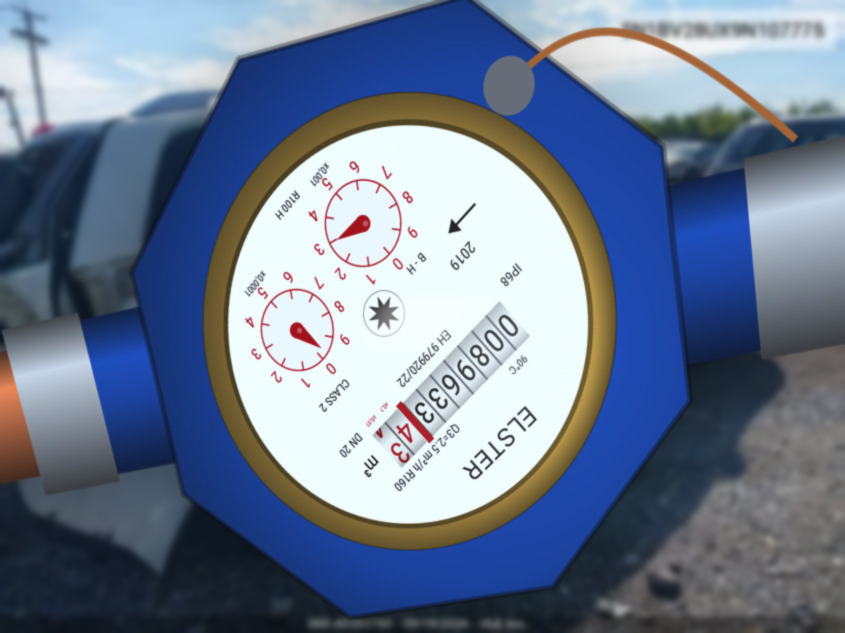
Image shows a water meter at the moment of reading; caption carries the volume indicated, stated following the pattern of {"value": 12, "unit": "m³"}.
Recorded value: {"value": 89633.4329, "unit": "m³"}
